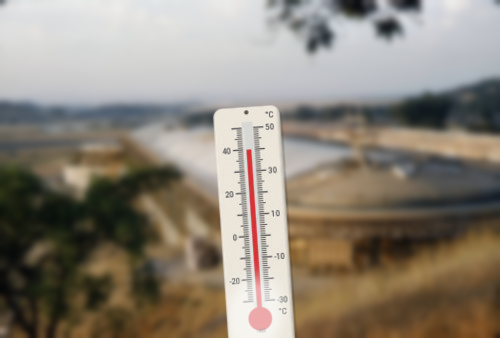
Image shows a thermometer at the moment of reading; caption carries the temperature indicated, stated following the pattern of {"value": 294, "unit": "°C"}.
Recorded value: {"value": 40, "unit": "°C"}
